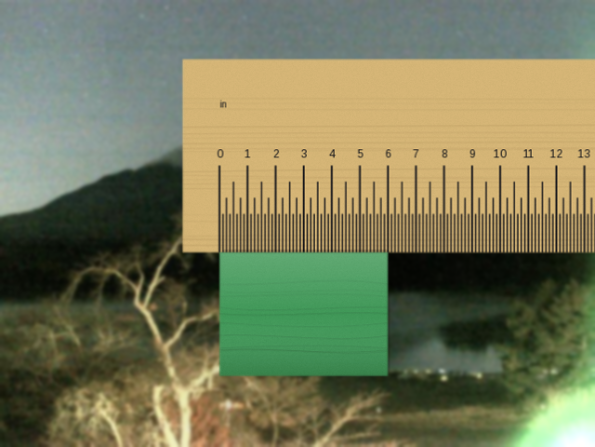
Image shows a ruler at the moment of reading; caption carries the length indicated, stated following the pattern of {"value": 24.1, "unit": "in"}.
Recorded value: {"value": 6, "unit": "in"}
